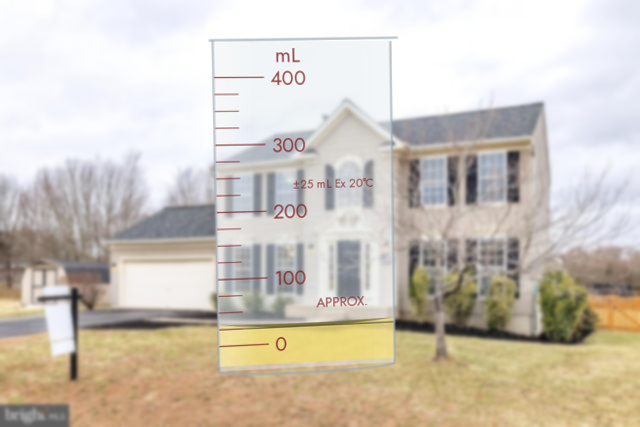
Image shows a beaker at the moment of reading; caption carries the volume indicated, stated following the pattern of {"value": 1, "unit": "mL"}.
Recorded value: {"value": 25, "unit": "mL"}
